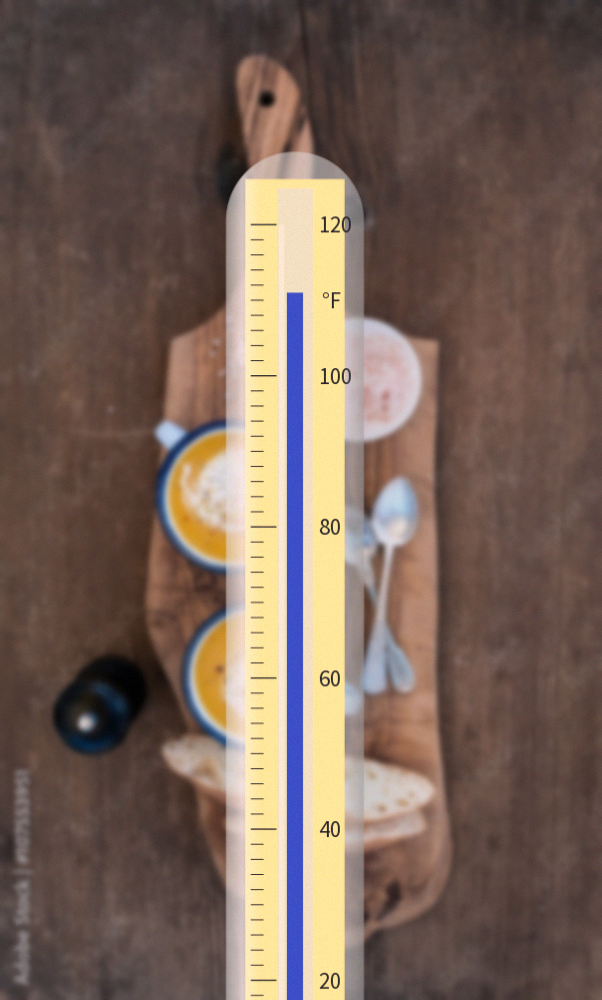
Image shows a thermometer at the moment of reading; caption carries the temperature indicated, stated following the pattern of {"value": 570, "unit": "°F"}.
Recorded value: {"value": 111, "unit": "°F"}
